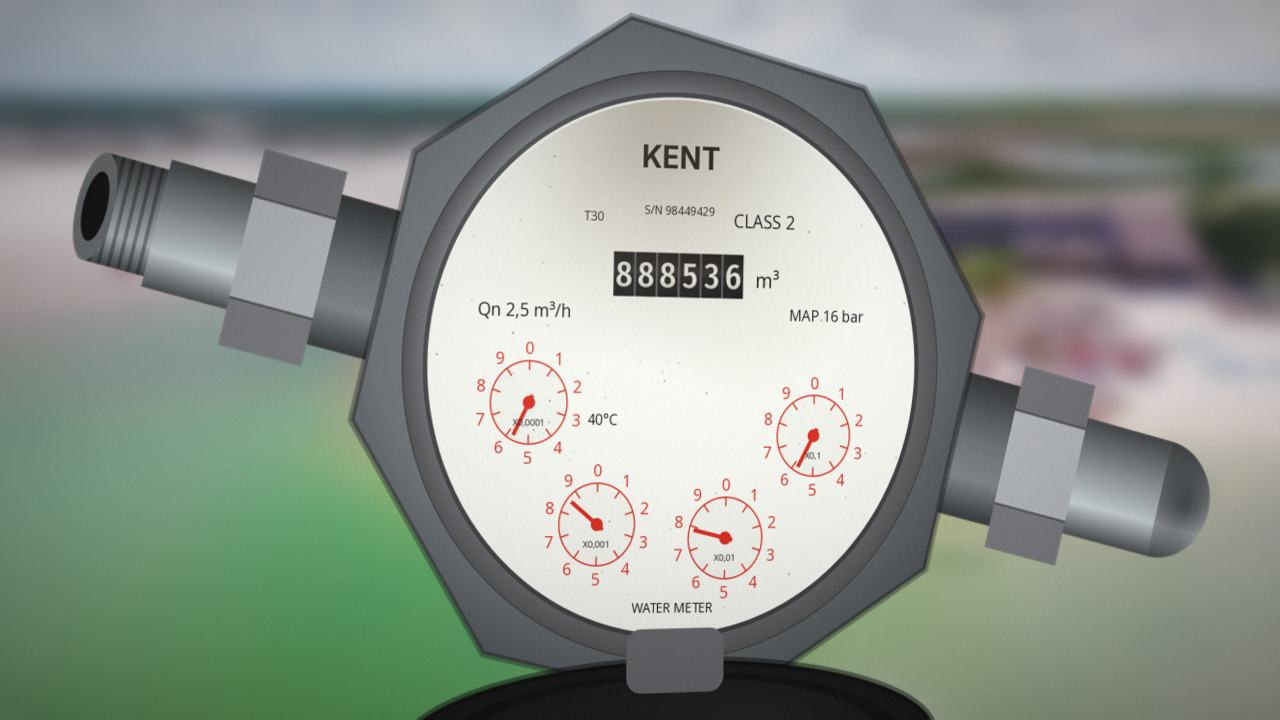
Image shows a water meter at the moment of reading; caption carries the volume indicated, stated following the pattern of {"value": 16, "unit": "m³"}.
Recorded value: {"value": 888536.5785, "unit": "m³"}
